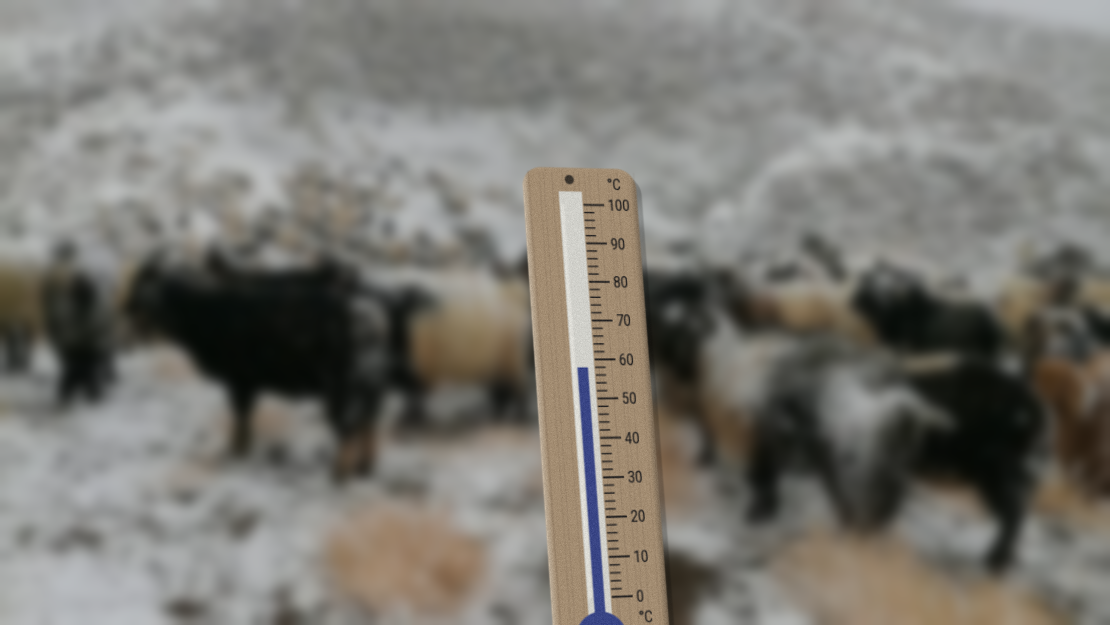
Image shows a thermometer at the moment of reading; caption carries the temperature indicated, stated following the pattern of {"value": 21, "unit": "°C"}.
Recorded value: {"value": 58, "unit": "°C"}
